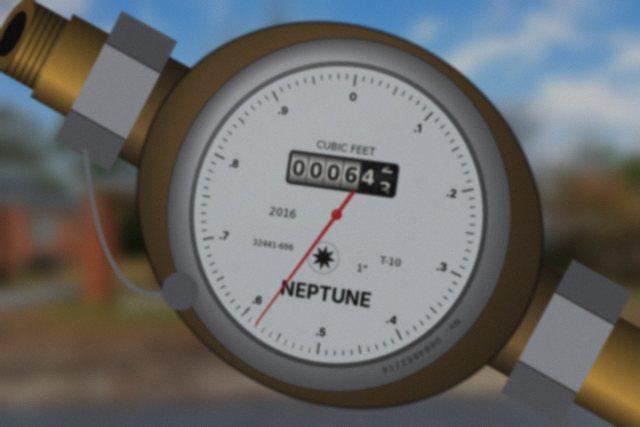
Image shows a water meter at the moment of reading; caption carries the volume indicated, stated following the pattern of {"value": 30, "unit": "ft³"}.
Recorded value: {"value": 642.58, "unit": "ft³"}
